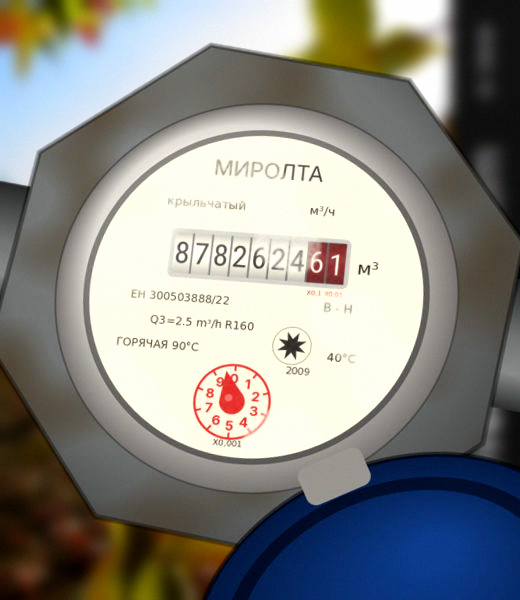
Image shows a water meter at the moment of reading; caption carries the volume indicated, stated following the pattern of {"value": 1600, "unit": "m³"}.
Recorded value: {"value": 8782624.609, "unit": "m³"}
